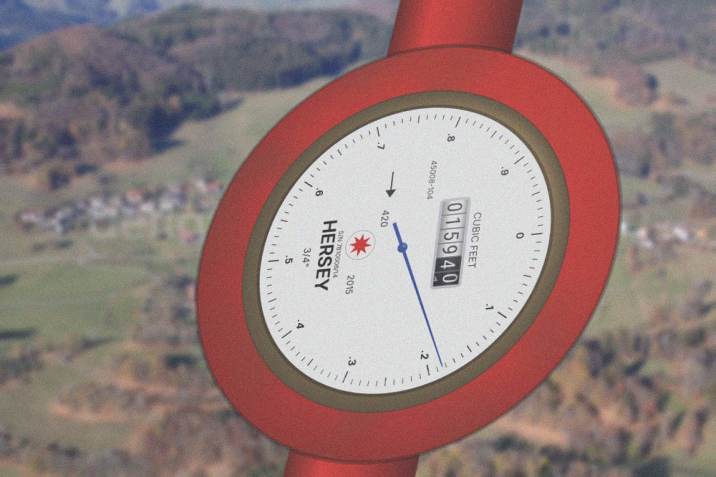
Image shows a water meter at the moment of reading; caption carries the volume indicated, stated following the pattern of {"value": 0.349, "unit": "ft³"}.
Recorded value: {"value": 15940.18, "unit": "ft³"}
